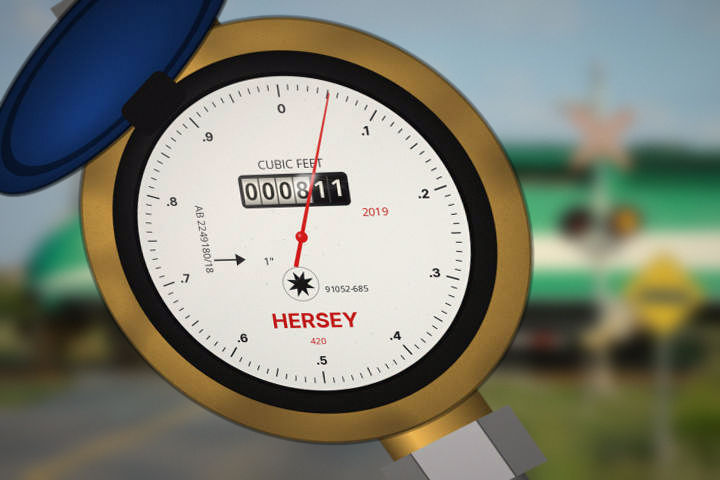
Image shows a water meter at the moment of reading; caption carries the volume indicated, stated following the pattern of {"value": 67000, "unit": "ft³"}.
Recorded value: {"value": 811.05, "unit": "ft³"}
